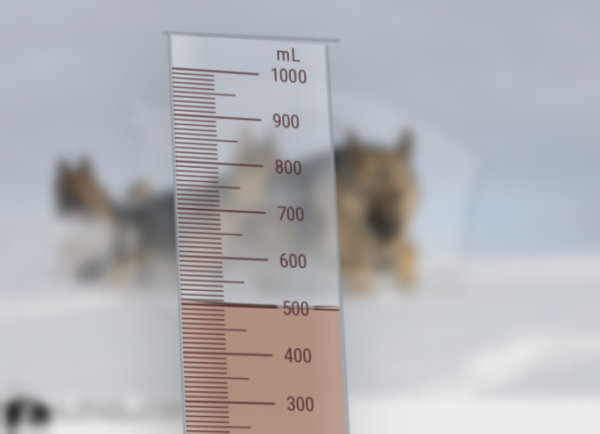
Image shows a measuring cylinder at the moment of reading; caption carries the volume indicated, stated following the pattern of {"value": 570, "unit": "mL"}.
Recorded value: {"value": 500, "unit": "mL"}
